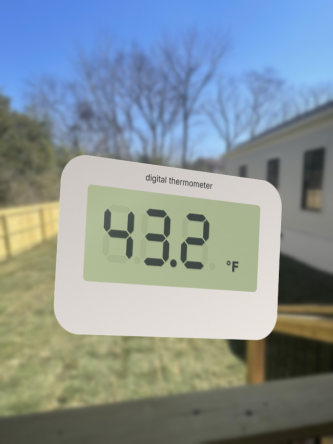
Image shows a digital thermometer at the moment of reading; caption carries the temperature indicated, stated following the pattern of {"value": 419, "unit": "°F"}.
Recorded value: {"value": 43.2, "unit": "°F"}
